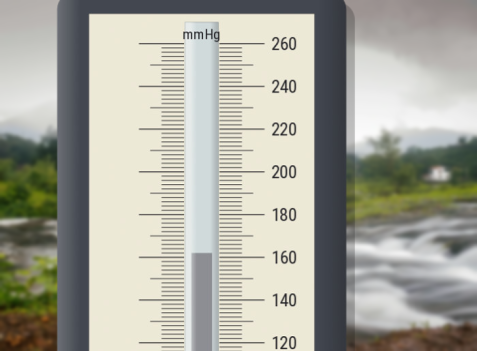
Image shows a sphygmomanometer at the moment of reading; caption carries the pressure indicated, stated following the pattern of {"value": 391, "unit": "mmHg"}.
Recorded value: {"value": 162, "unit": "mmHg"}
